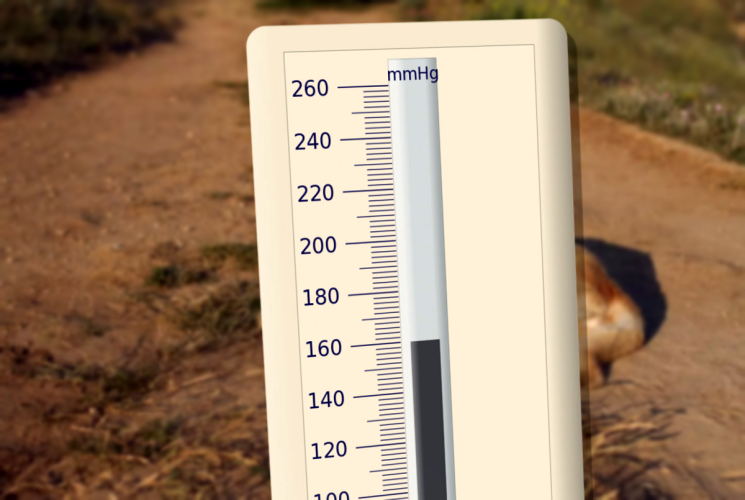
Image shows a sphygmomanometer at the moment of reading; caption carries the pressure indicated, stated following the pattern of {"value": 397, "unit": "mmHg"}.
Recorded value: {"value": 160, "unit": "mmHg"}
